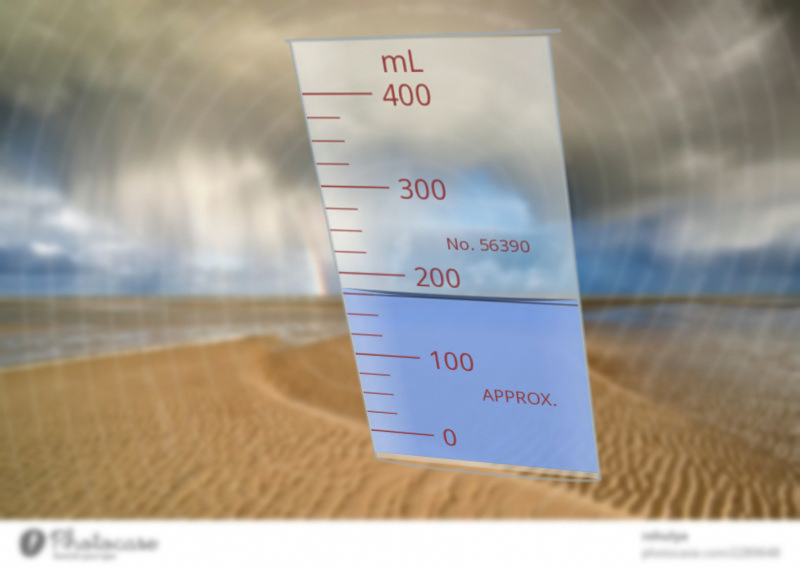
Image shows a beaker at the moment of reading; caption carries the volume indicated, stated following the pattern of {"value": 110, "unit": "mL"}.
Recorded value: {"value": 175, "unit": "mL"}
